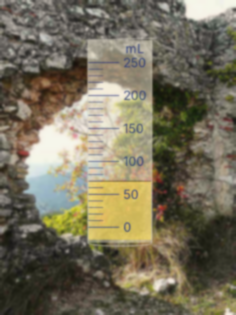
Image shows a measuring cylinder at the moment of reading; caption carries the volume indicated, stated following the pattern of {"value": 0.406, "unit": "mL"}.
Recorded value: {"value": 70, "unit": "mL"}
